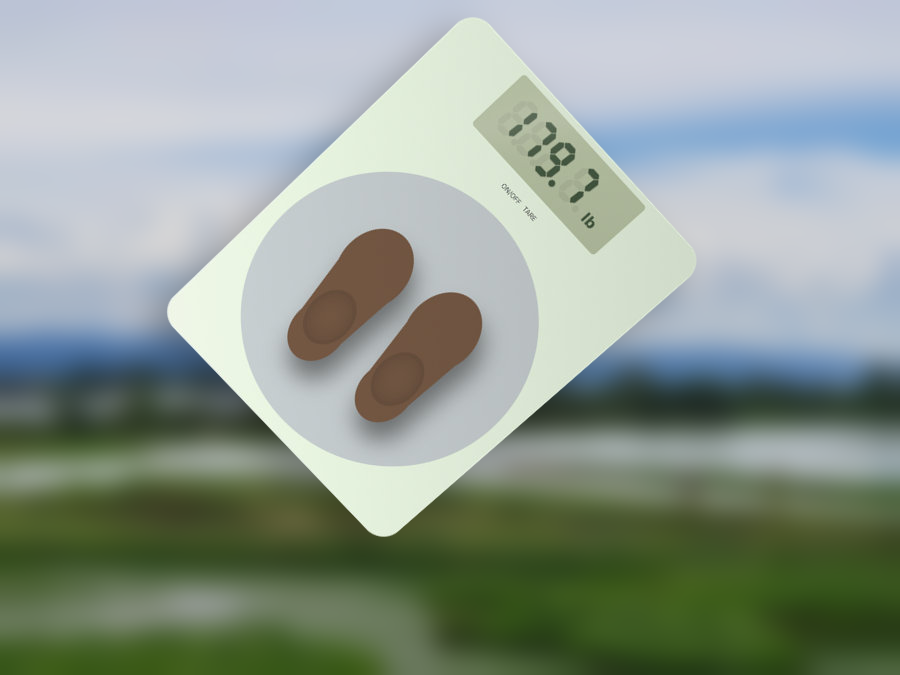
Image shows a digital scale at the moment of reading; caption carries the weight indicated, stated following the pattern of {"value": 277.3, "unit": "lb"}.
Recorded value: {"value": 179.7, "unit": "lb"}
